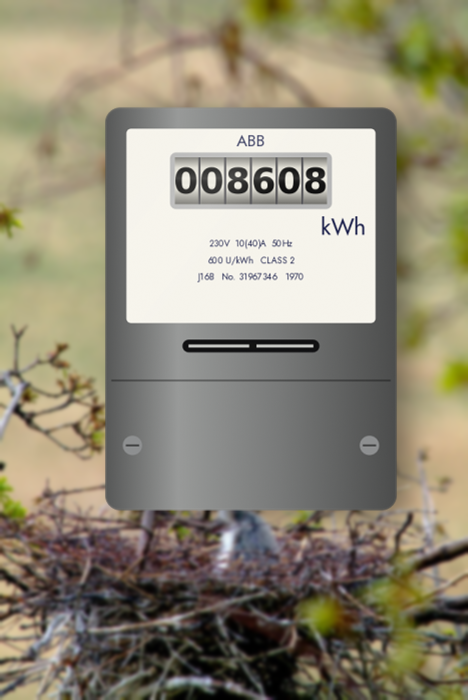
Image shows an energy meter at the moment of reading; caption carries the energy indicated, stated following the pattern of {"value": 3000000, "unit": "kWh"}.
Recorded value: {"value": 8608, "unit": "kWh"}
